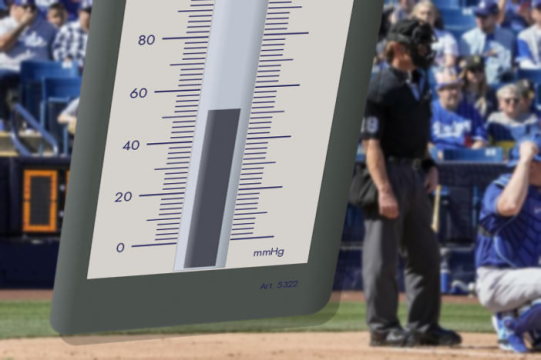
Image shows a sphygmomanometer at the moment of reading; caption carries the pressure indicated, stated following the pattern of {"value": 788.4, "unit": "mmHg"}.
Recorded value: {"value": 52, "unit": "mmHg"}
